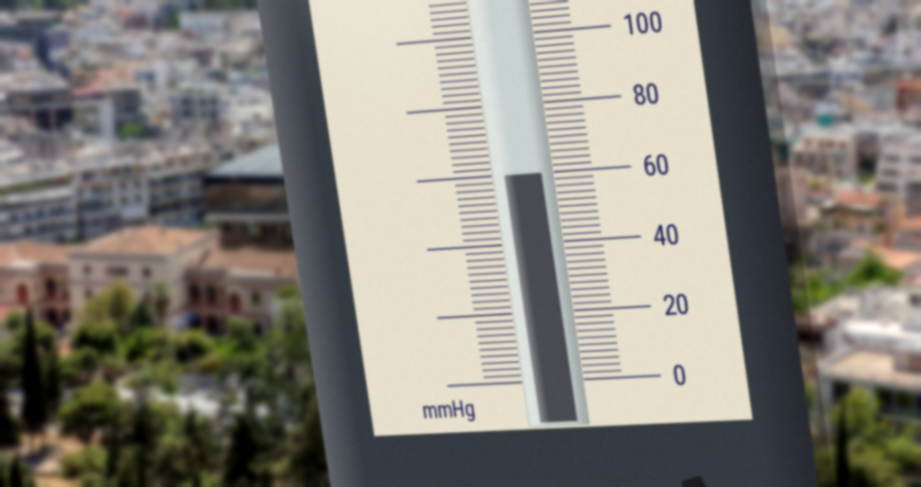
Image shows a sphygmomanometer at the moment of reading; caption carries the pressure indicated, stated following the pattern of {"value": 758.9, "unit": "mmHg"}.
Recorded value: {"value": 60, "unit": "mmHg"}
